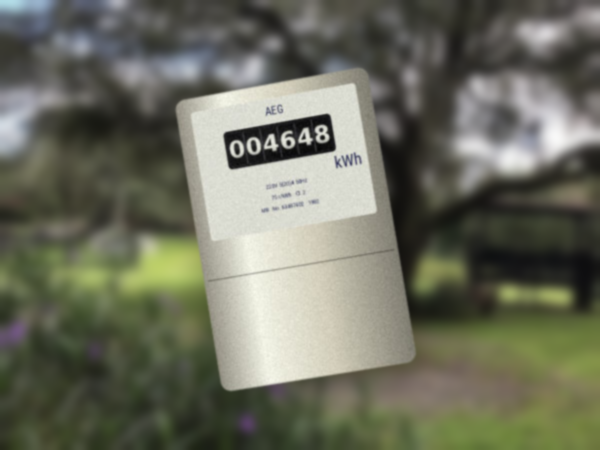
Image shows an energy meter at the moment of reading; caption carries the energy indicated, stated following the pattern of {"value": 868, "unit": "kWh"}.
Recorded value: {"value": 4648, "unit": "kWh"}
